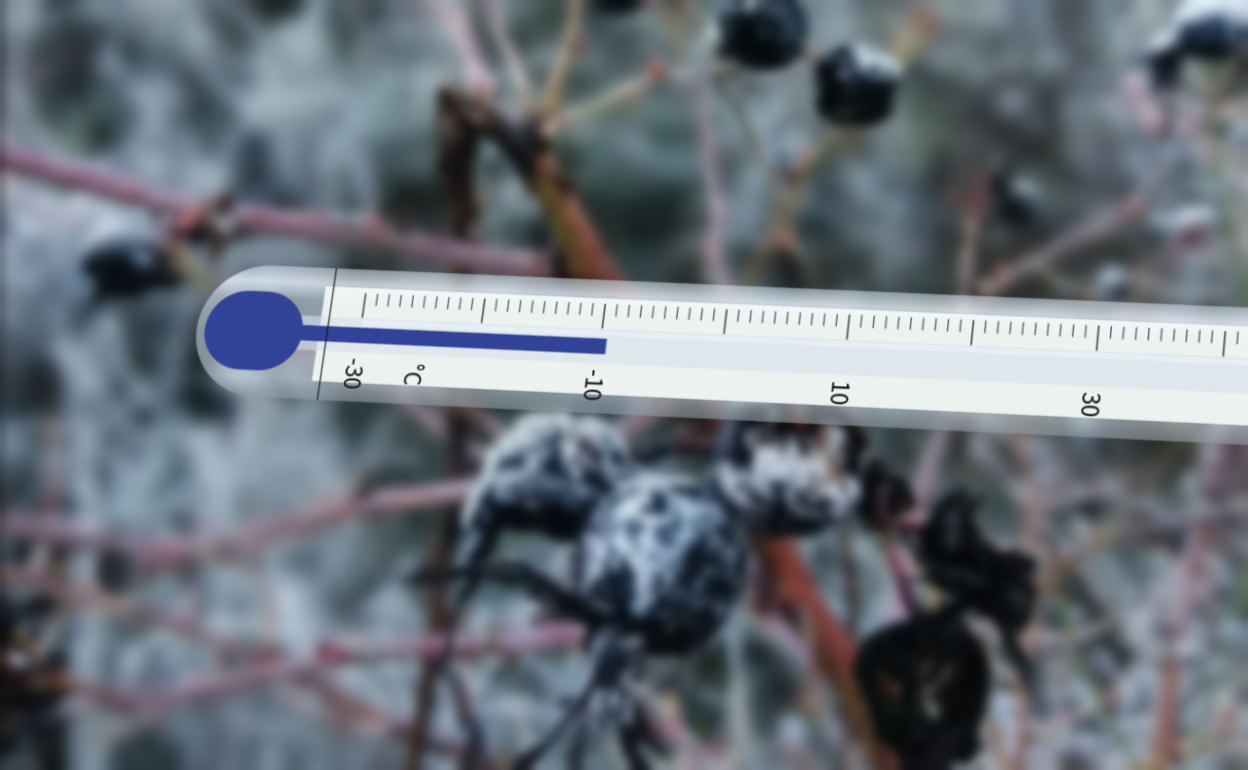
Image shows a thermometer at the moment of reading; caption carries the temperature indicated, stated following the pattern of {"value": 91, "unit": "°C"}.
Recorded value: {"value": -9.5, "unit": "°C"}
